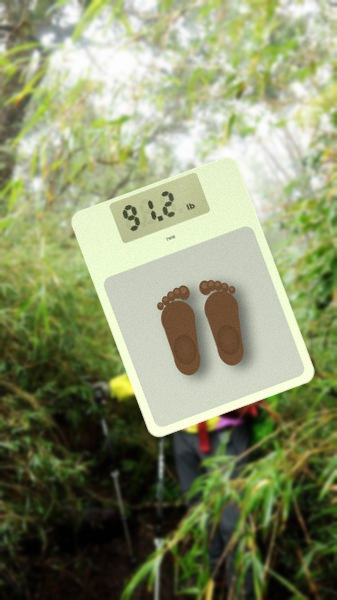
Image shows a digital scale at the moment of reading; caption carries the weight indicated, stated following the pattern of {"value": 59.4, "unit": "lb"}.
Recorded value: {"value": 91.2, "unit": "lb"}
